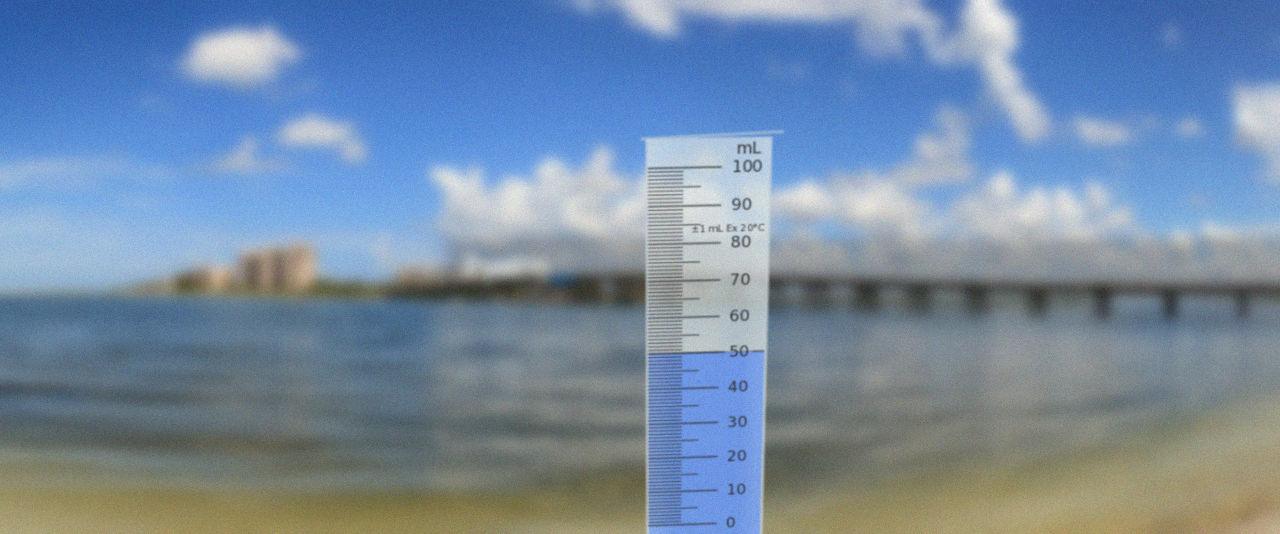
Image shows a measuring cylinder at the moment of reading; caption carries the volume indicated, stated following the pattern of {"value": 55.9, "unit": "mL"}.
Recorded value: {"value": 50, "unit": "mL"}
